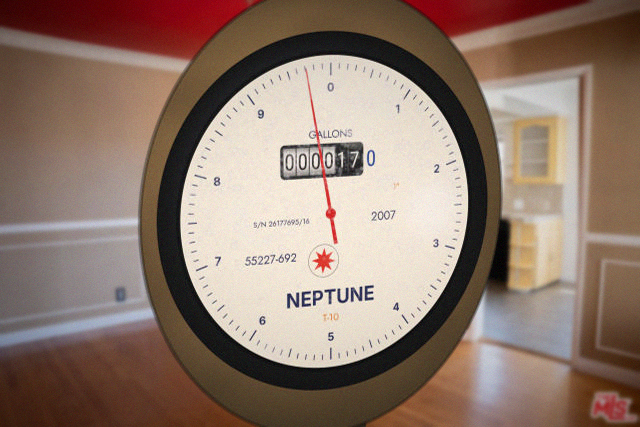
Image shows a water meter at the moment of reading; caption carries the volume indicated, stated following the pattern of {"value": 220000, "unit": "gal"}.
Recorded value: {"value": 169.7, "unit": "gal"}
